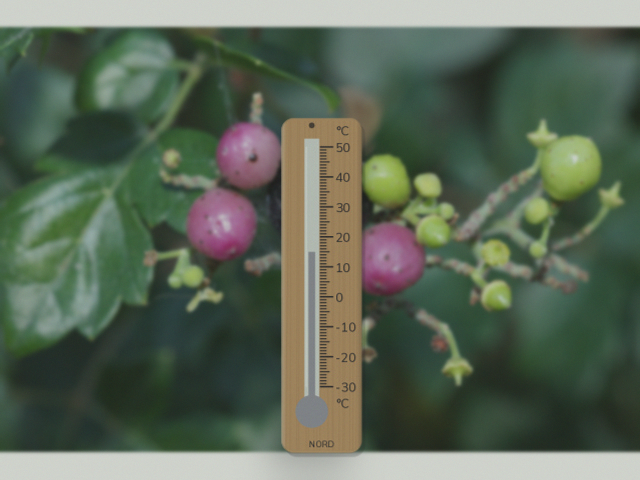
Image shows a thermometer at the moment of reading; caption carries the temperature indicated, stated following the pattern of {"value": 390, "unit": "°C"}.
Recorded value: {"value": 15, "unit": "°C"}
